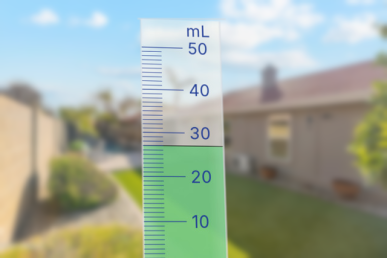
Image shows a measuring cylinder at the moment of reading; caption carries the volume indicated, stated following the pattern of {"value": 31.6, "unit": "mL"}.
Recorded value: {"value": 27, "unit": "mL"}
